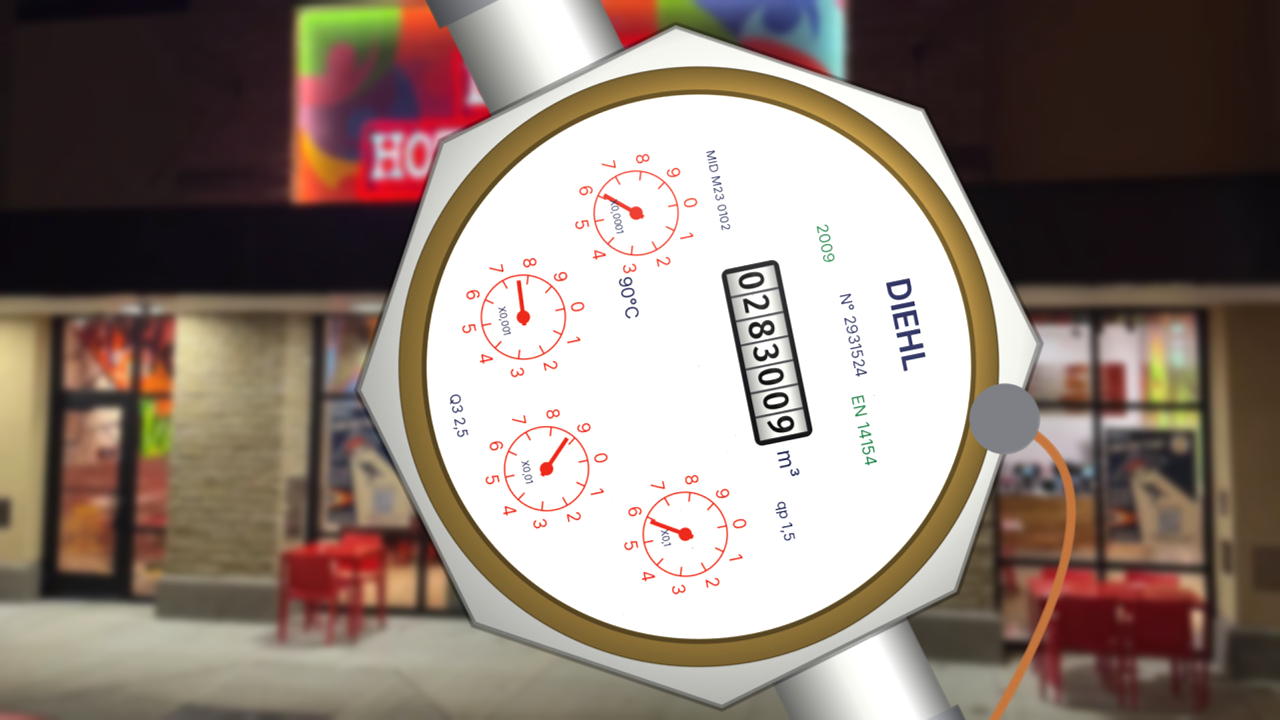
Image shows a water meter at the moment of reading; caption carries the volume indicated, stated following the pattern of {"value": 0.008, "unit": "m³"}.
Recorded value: {"value": 283009.5876, "unit": "m³"}
